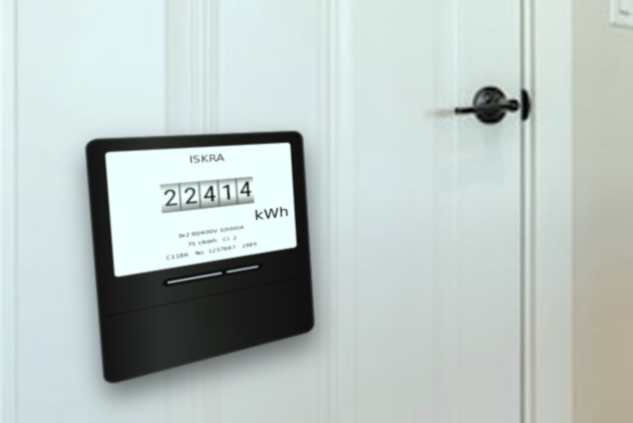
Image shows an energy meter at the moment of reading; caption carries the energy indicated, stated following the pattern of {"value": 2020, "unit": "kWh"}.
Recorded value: {"value": 22414, "unit": "kWh"}
